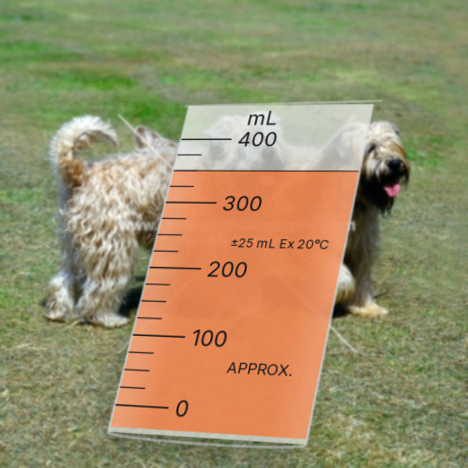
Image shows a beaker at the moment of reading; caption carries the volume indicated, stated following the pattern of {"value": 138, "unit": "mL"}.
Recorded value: {"value": 350, "unit": "mL"}
